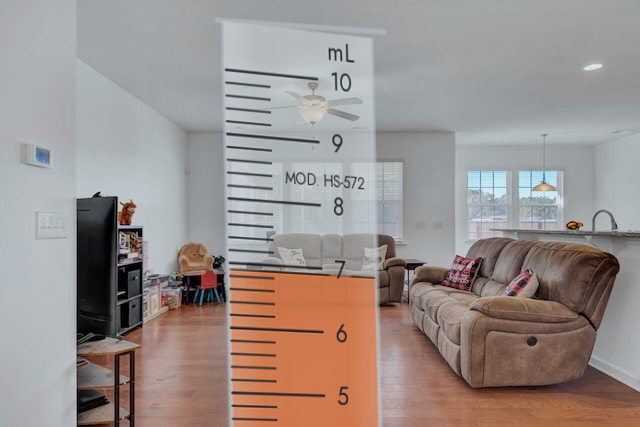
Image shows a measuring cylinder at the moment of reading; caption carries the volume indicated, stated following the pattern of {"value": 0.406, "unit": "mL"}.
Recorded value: {"value": 6.9, "unit": "mL"}
